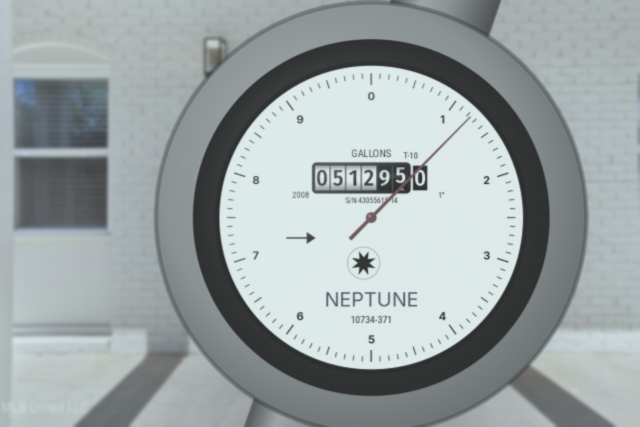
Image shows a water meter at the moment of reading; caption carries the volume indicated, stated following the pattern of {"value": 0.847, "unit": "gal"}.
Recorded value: {"value": 512951.2, "unit": "gal"}
